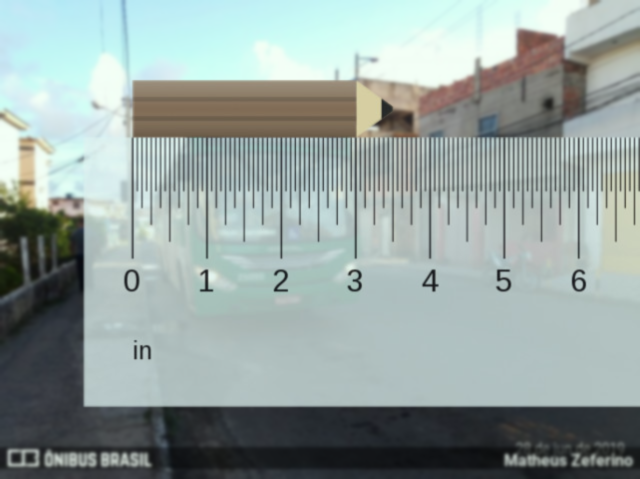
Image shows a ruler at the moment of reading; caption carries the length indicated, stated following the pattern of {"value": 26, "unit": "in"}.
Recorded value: {"value": 3.5, "unit": "in"}
